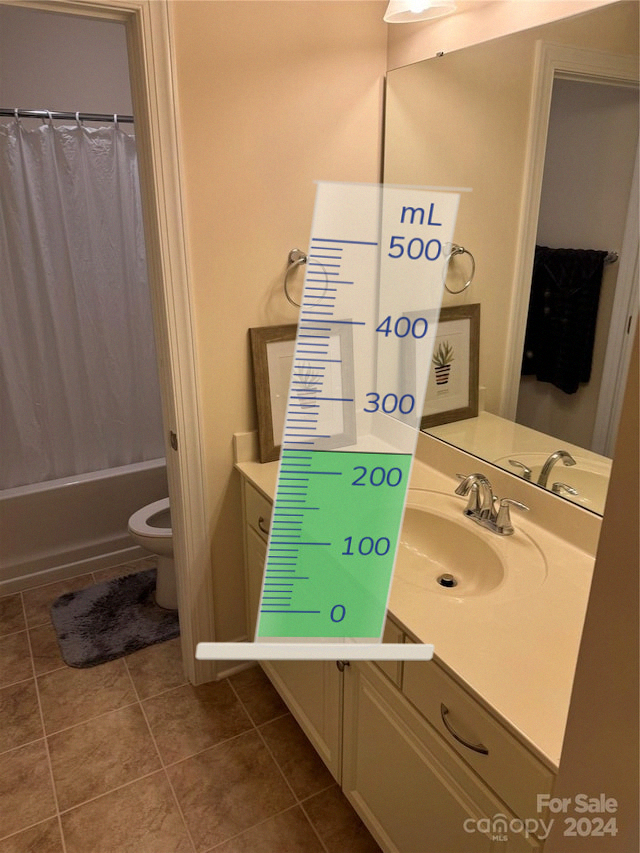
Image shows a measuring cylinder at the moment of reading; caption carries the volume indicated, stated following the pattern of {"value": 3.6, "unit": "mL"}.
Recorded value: {"value": 230, "unit": "mL"}
